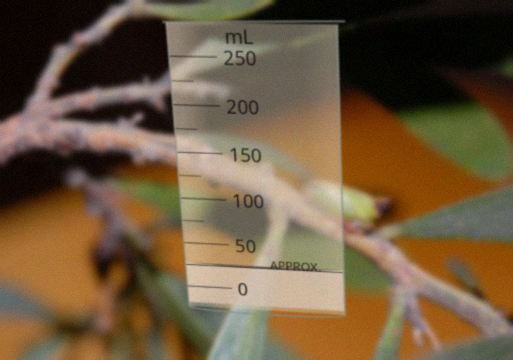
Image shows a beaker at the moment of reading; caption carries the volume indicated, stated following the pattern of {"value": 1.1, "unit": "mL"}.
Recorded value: {"value": 25, "unit": "mL"}
